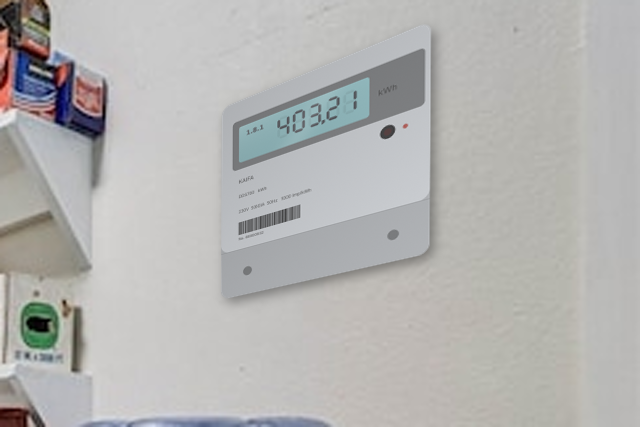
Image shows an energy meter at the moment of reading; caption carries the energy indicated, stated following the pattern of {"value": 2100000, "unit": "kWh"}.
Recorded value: {"value": 403.21, "unit": "kWh"}
